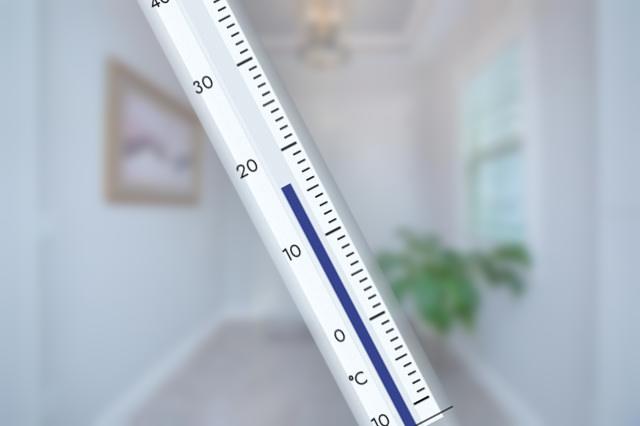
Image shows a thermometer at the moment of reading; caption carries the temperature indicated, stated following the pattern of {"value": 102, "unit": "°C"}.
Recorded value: {"value": 16.5, "unit": "°C"}
